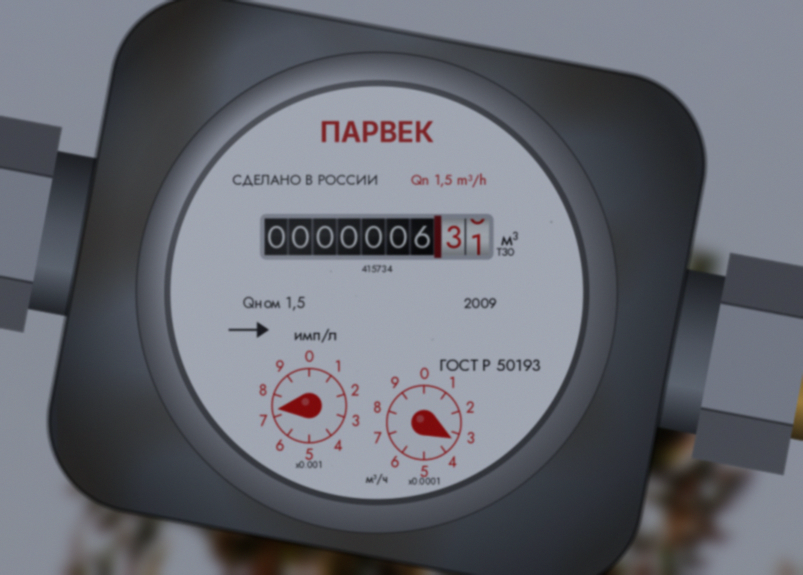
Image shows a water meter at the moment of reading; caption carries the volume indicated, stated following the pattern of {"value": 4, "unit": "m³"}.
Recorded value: {"value": 6.3073, "unit": "m³"}
